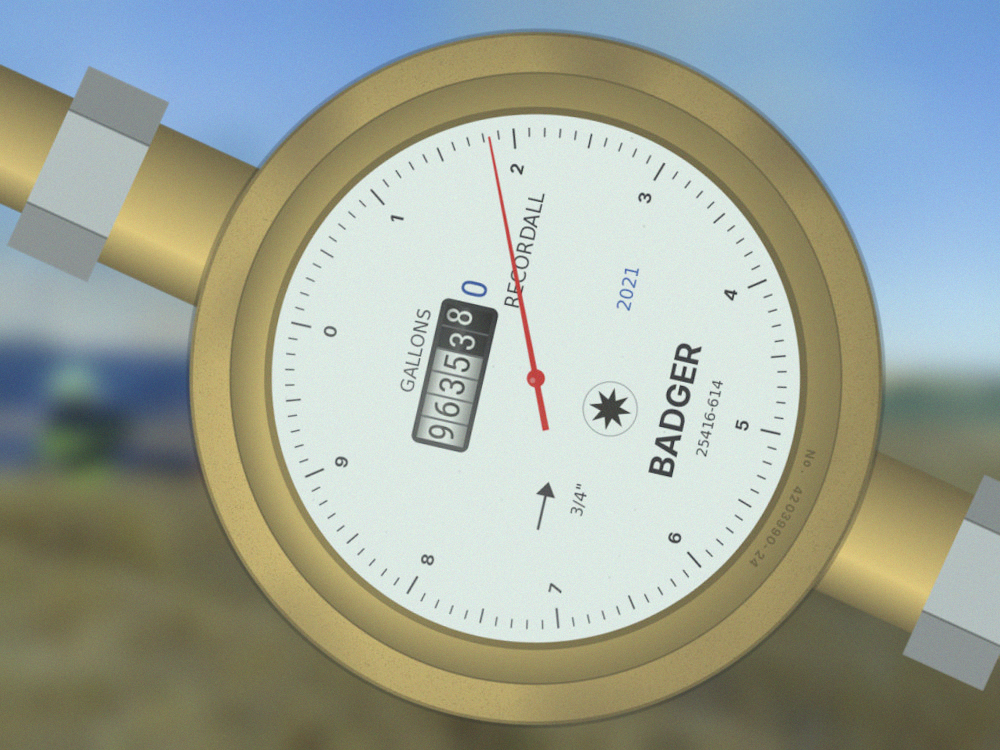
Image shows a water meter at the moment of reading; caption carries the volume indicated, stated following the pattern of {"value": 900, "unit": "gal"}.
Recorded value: {"value": 9635381.8, "unit": "gal"}
